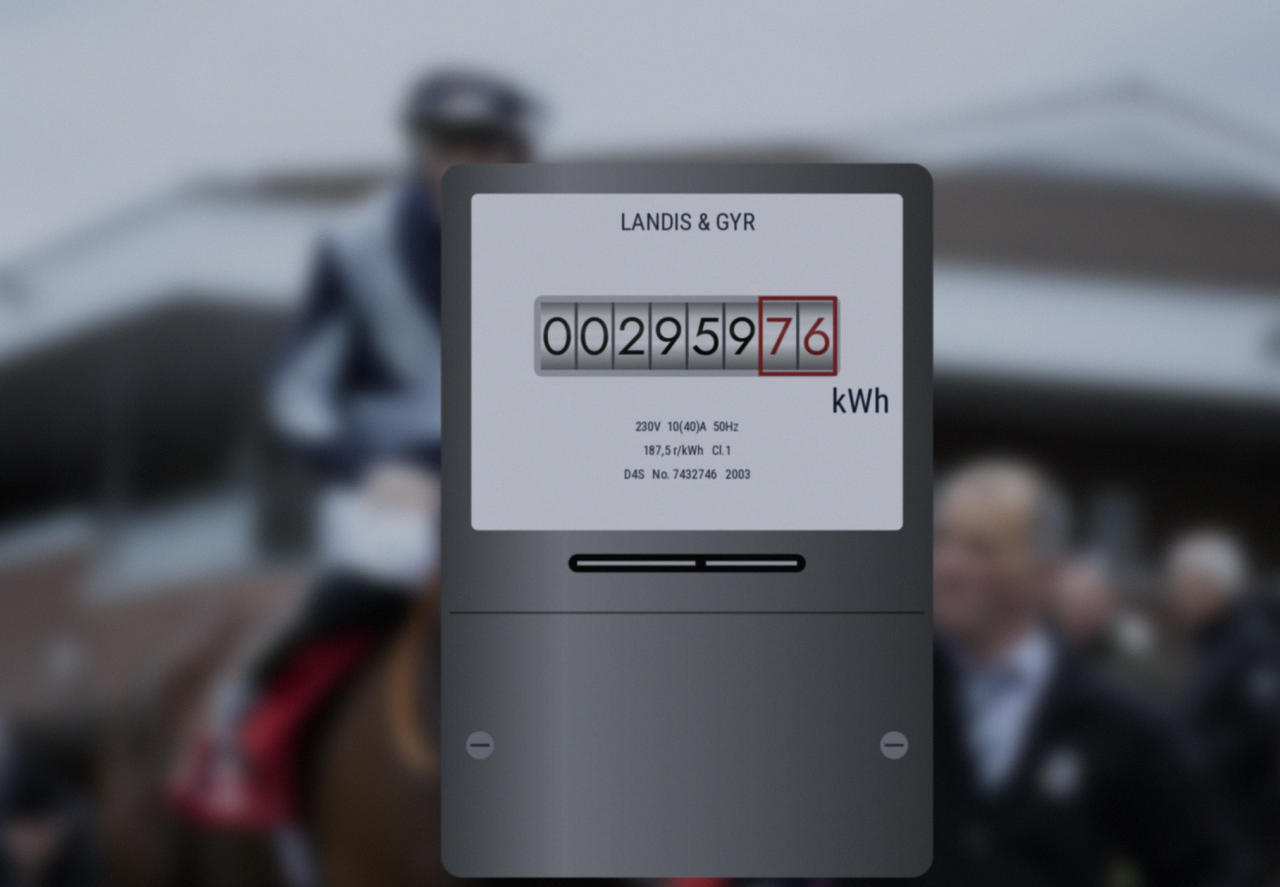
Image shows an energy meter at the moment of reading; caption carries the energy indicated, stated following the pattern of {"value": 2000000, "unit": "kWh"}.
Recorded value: {"value": 2959.76, "unit": "kWh"}
